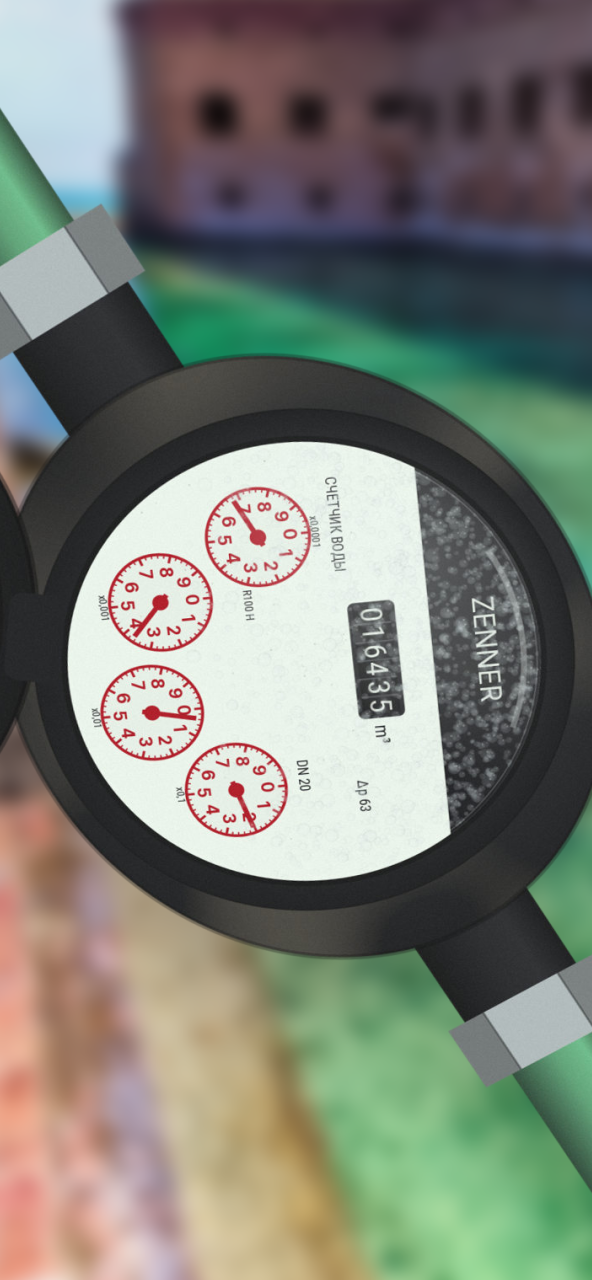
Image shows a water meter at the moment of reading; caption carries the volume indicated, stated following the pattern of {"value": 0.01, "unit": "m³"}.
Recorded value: {"value": 16435.2036, "unit": "m³"}
